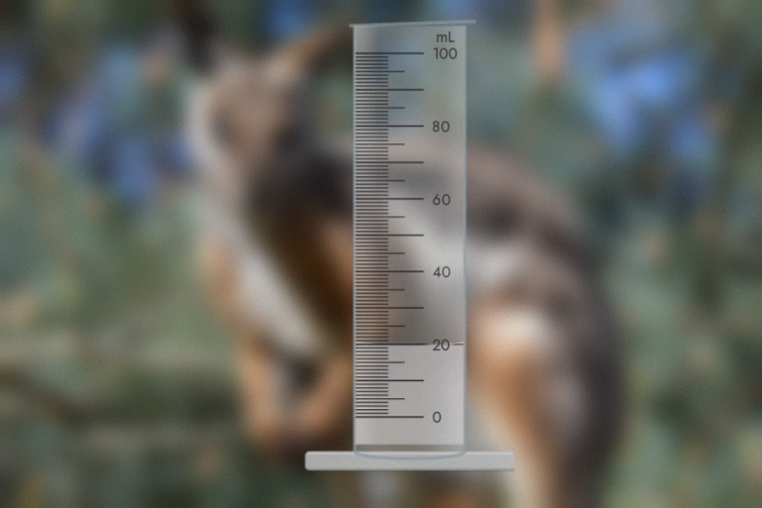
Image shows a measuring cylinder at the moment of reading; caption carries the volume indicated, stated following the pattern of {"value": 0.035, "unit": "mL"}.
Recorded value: {"value": 20, "unit": "mL"}
